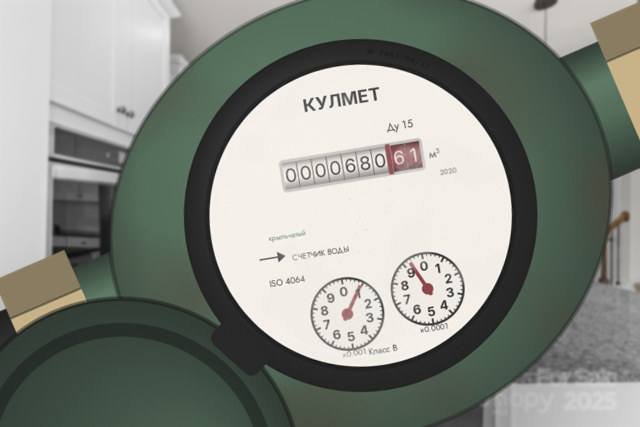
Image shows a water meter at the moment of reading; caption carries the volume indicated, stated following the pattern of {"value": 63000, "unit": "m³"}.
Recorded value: {"value": 680.6109, "unit": "m³"}
